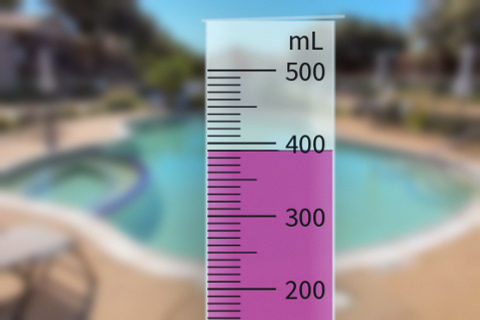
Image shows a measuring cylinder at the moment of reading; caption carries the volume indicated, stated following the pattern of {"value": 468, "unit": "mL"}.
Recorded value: {"value": 390, "unit": "mL"}
